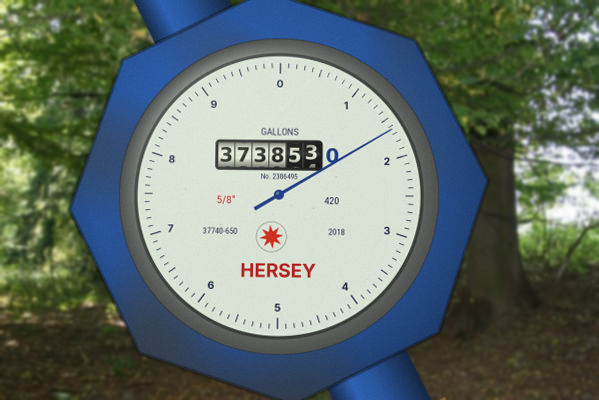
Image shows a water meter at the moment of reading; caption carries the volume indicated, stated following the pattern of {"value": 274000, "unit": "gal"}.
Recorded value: {"value": 3738531.6, "unit": "gal"}
